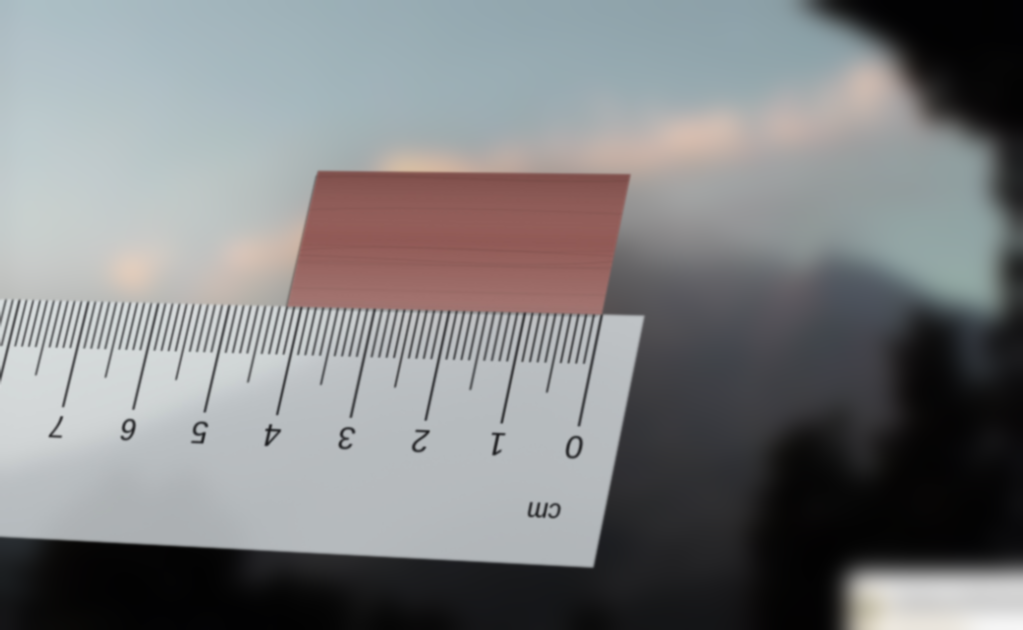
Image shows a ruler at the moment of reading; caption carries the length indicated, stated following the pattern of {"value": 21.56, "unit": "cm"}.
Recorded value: {"value": 4.2, "unit": "cm"}
